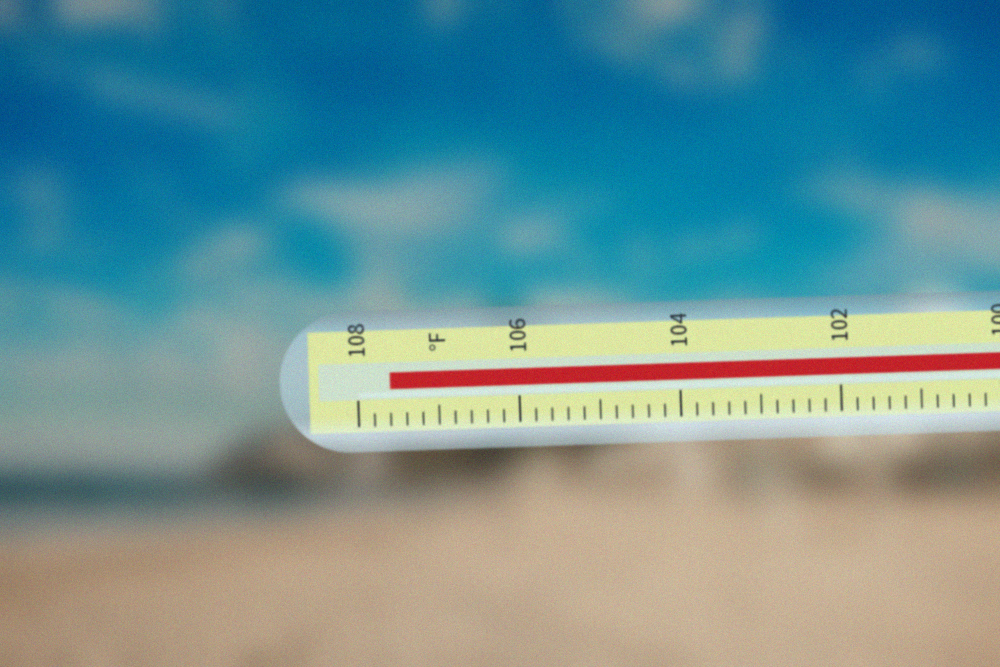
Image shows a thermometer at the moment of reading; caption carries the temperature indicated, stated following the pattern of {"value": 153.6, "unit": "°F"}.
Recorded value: {"value": 107.6, "unit": "°F"}
